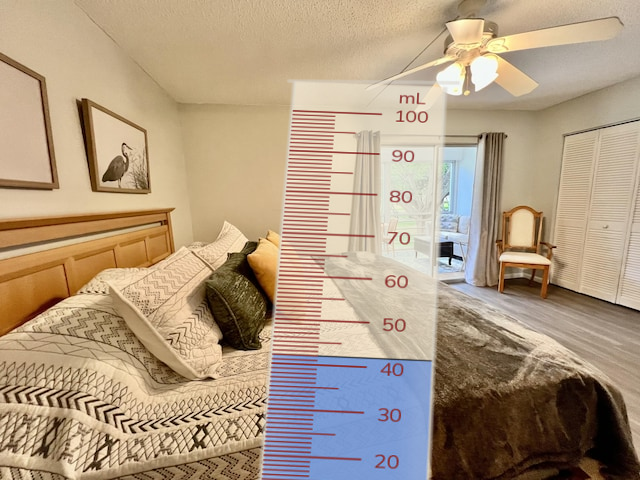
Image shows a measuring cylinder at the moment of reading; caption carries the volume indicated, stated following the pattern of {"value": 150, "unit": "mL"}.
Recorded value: {"value": 42, "unit": "mL"}
